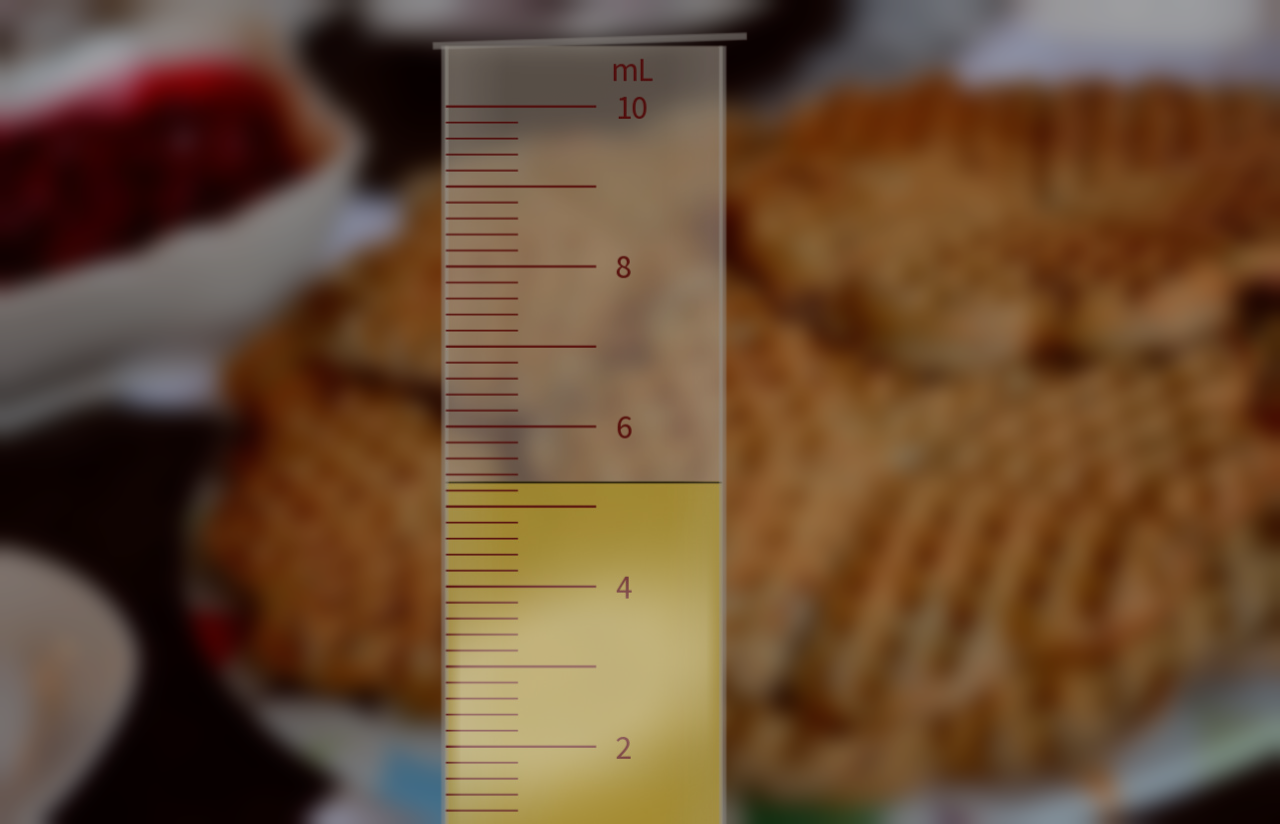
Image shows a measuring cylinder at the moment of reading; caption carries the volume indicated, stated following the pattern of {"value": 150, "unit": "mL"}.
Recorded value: {"value": 5.3, "unit": "mL"}
